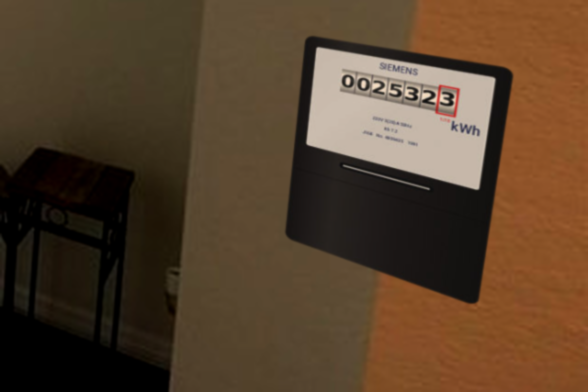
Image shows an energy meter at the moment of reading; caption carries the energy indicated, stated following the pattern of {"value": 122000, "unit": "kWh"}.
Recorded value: {"value": 2532.3, "unit": "kWh"}
